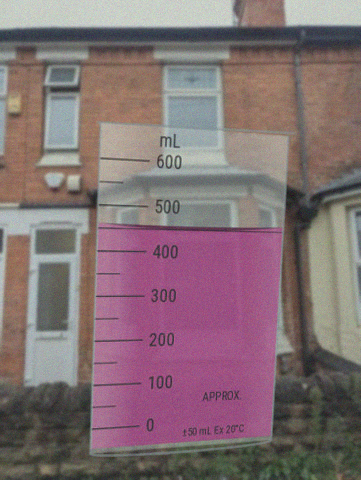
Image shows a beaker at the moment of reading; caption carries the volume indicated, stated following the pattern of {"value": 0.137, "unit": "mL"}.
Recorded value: {"value": 450, "unit": "mL"}
